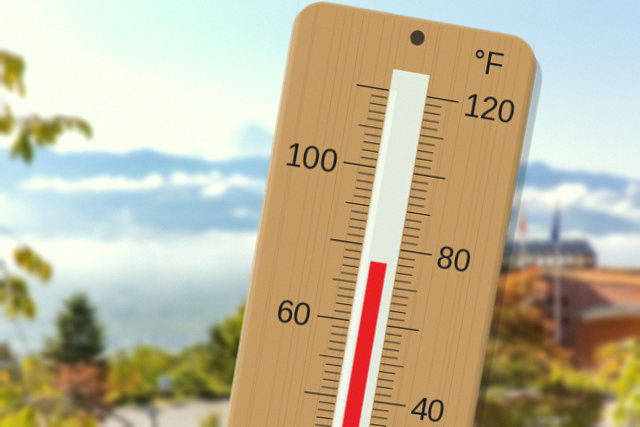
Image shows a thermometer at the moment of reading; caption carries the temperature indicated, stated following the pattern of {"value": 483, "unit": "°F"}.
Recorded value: {"value": 76, "unit": "°F"}
